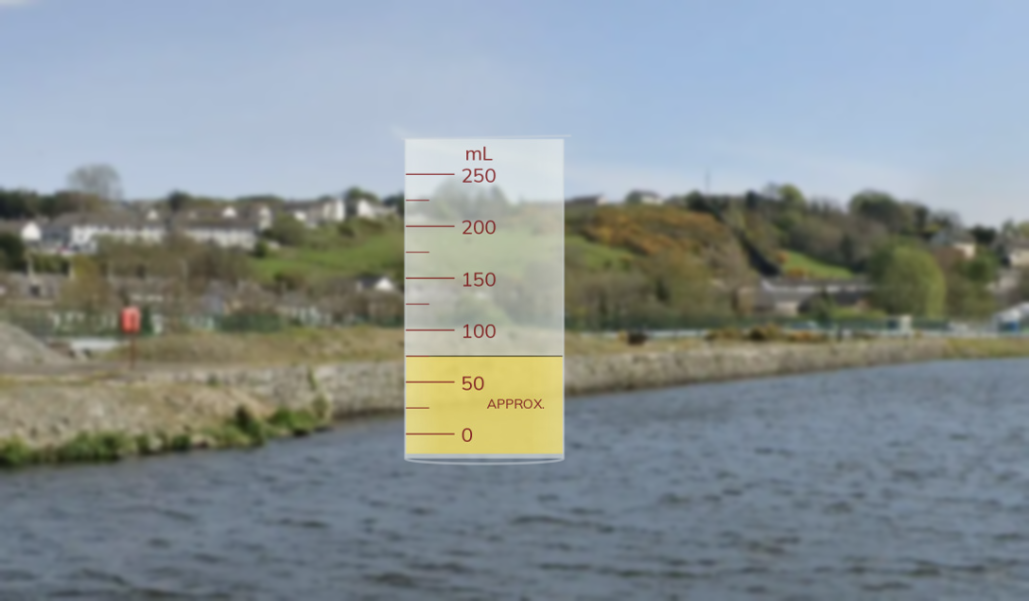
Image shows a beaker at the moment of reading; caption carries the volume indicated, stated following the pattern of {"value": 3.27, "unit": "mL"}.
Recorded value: {"value": 75, "unit": "mL"}
